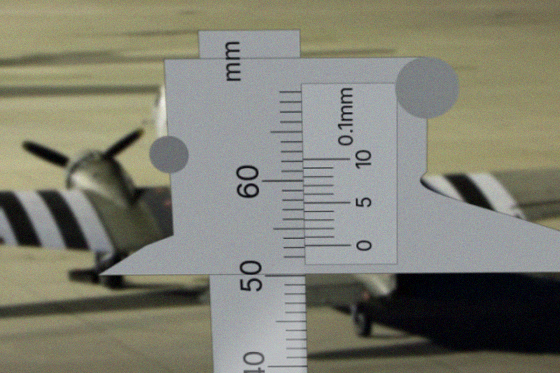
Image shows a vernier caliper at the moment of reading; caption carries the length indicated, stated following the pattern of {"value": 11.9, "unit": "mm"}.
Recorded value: {"value": 53.2, "unit": "mm"}
